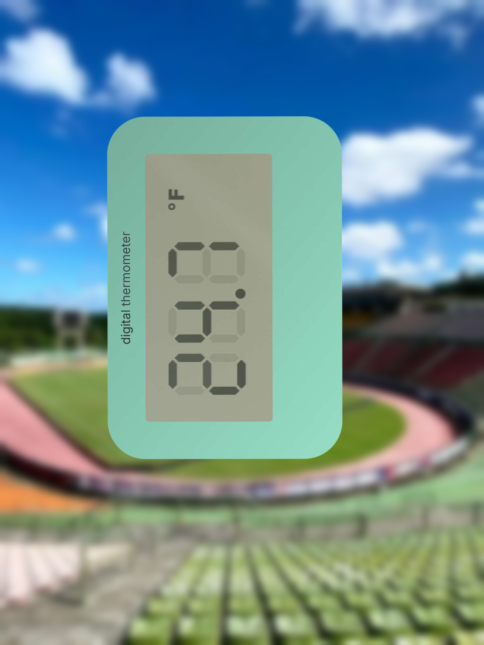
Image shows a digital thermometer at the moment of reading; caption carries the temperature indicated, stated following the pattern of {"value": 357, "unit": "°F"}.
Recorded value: {"value": 24.7, "unit": "°F"}
